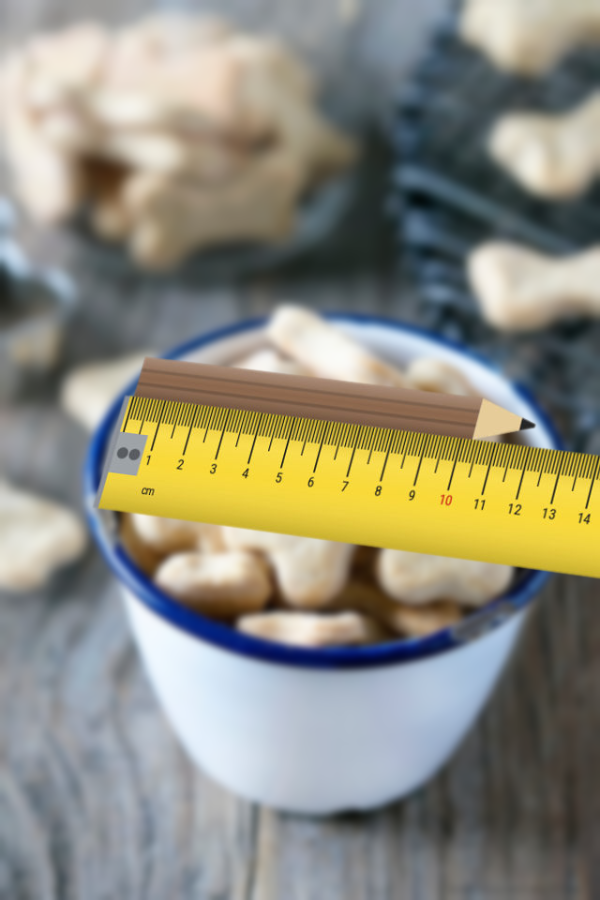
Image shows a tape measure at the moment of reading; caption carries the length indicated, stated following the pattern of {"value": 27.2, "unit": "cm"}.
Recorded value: {"value": 12, "unit": "cm"}
